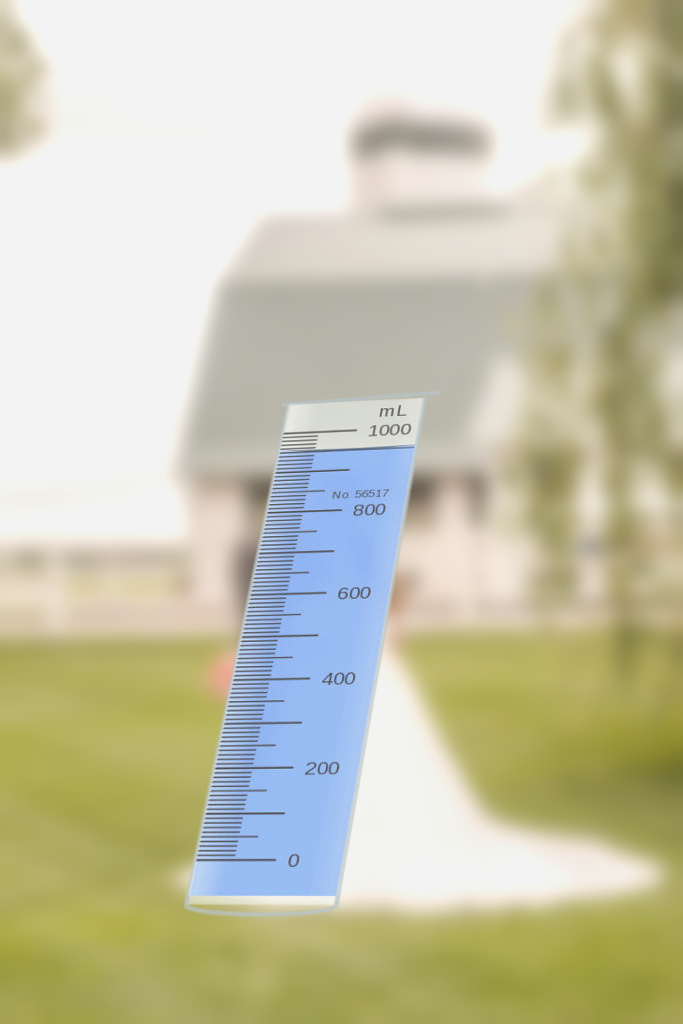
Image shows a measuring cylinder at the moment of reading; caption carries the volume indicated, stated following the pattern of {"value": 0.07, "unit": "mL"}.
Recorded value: {"value": 950, "unit": "mL"}
